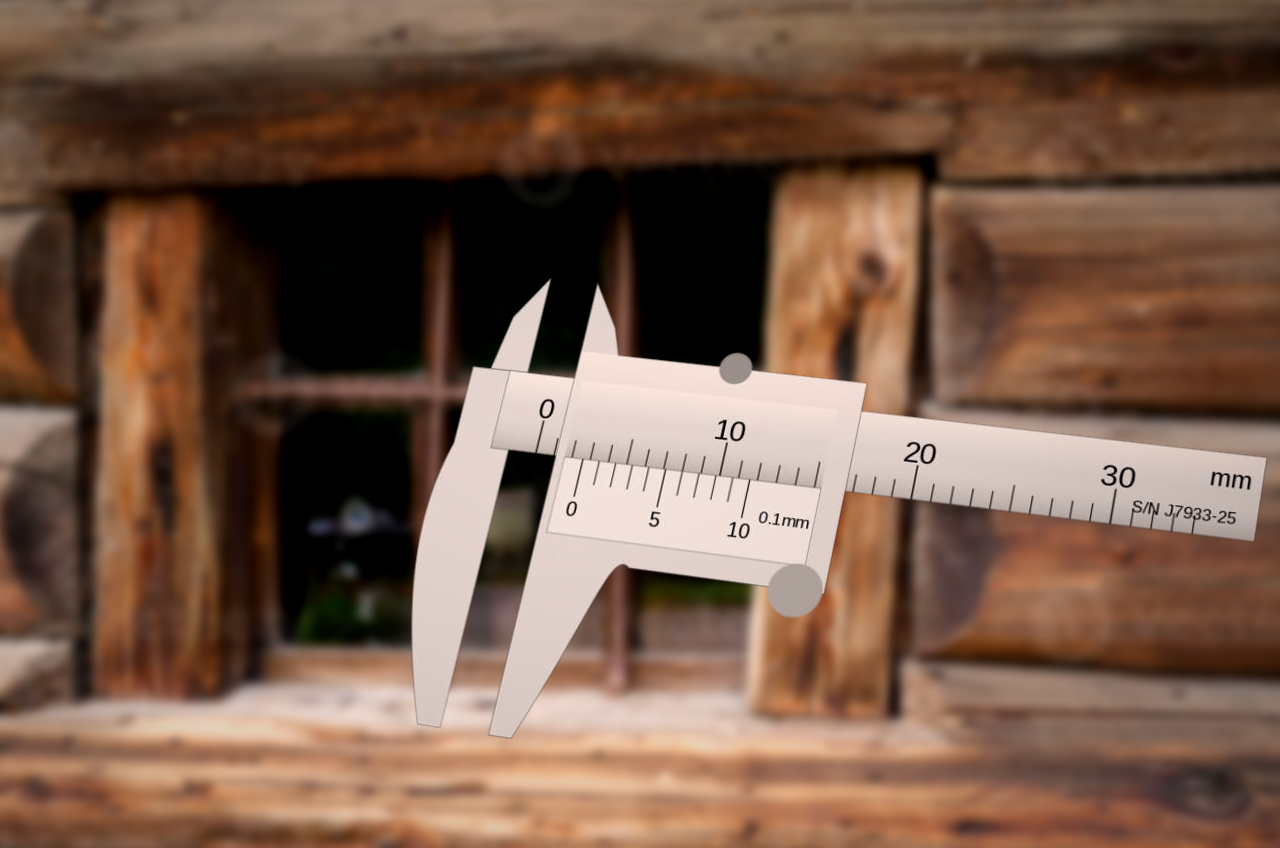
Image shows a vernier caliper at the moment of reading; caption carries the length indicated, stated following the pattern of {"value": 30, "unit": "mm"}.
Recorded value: {"value": 2.6, "unit": "mm"}
